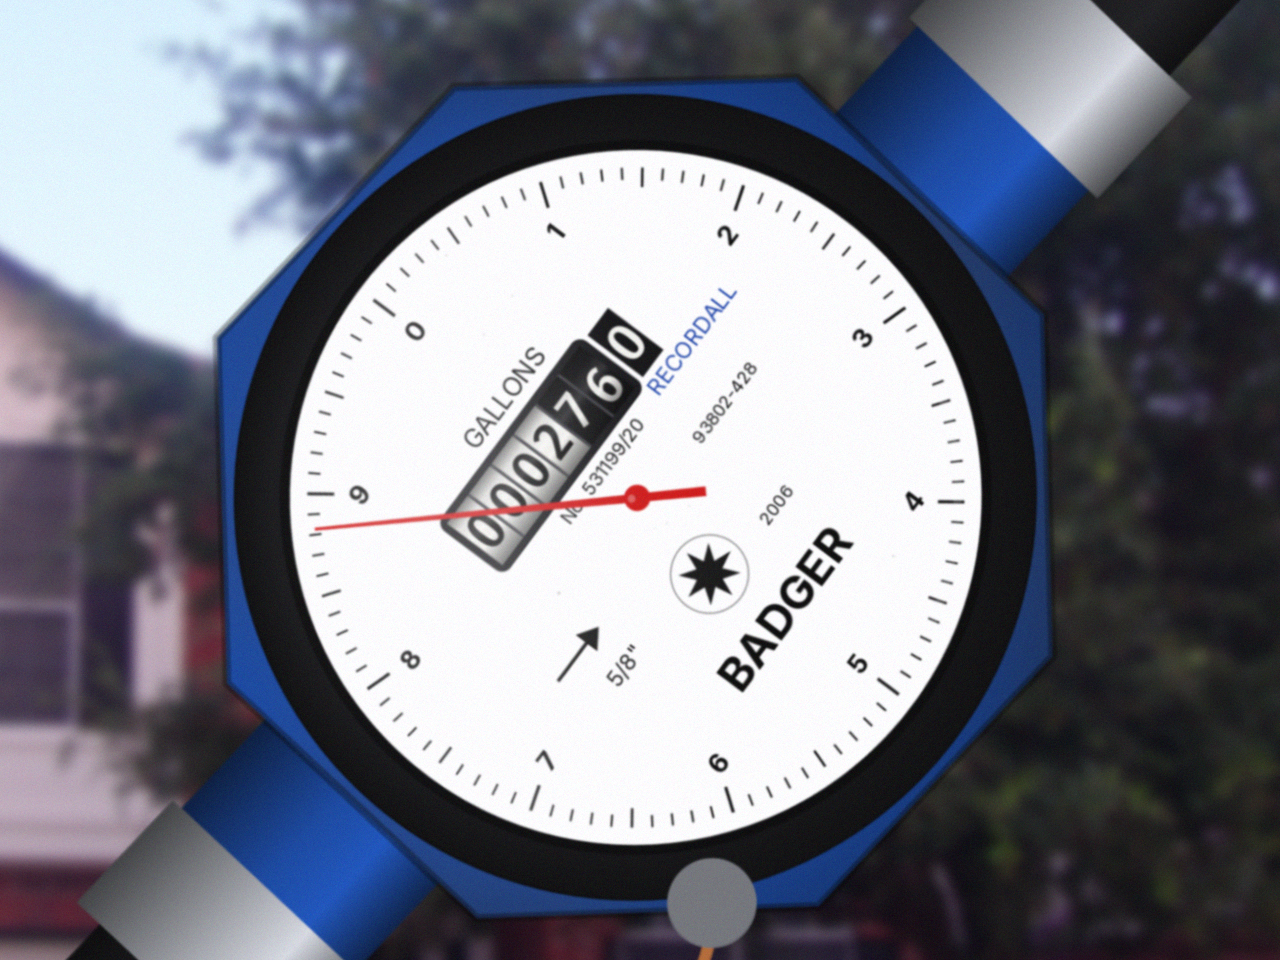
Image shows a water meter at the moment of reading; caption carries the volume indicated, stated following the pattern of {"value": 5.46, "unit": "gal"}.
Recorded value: {"value": 2758.8, "unit": "gal"}
